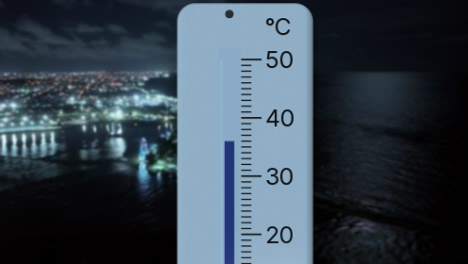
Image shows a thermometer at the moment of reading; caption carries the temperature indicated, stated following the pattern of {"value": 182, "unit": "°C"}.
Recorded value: {"value": 36, "unit": "°C"}
